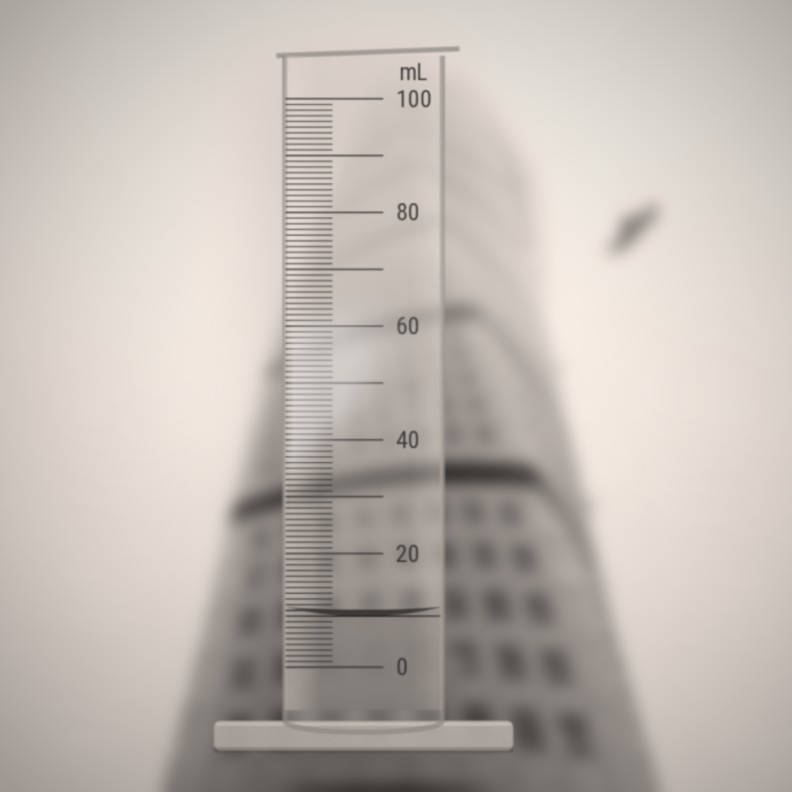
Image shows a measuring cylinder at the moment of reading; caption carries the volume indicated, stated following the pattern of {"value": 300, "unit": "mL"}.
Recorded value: {"value": 9, "unit": "mL"}
